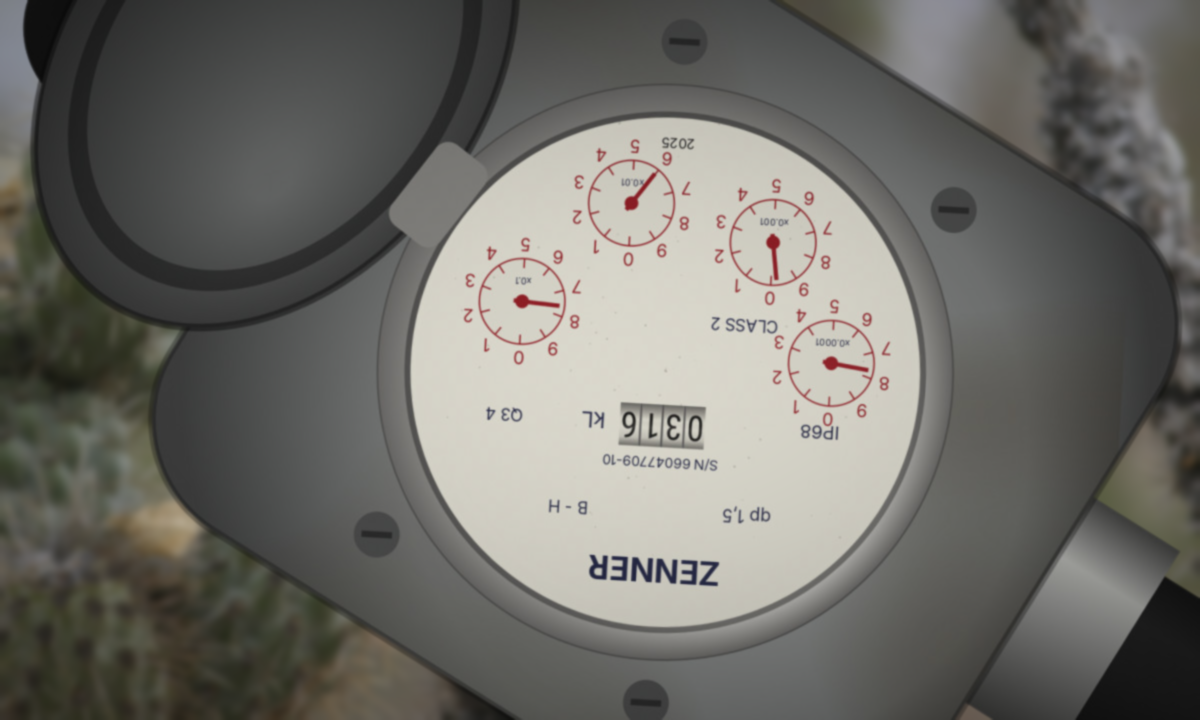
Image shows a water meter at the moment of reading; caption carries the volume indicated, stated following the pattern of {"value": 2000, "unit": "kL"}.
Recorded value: {"value": 316.7597, "unit": "kL"}
